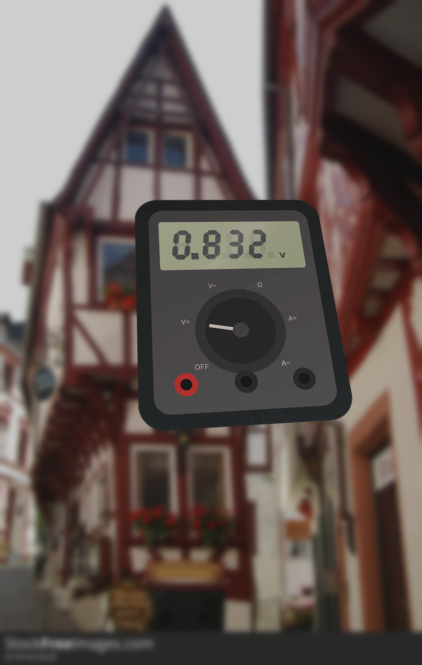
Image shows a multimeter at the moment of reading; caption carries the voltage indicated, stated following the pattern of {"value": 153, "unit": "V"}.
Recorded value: {"value": 0.832, "unit": "V"}
